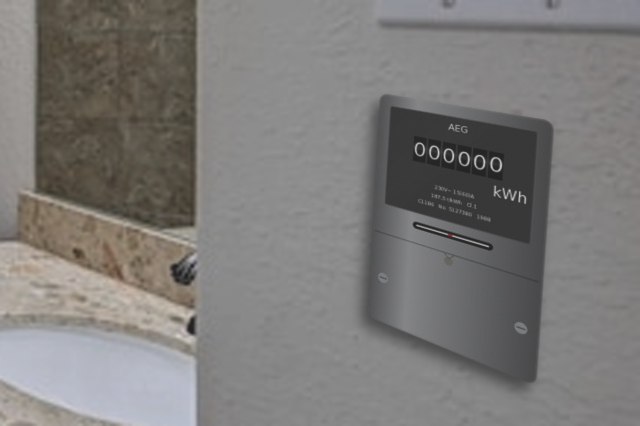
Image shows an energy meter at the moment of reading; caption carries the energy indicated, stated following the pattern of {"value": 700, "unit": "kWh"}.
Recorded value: {"value": 0, "unit": "kWh"}
